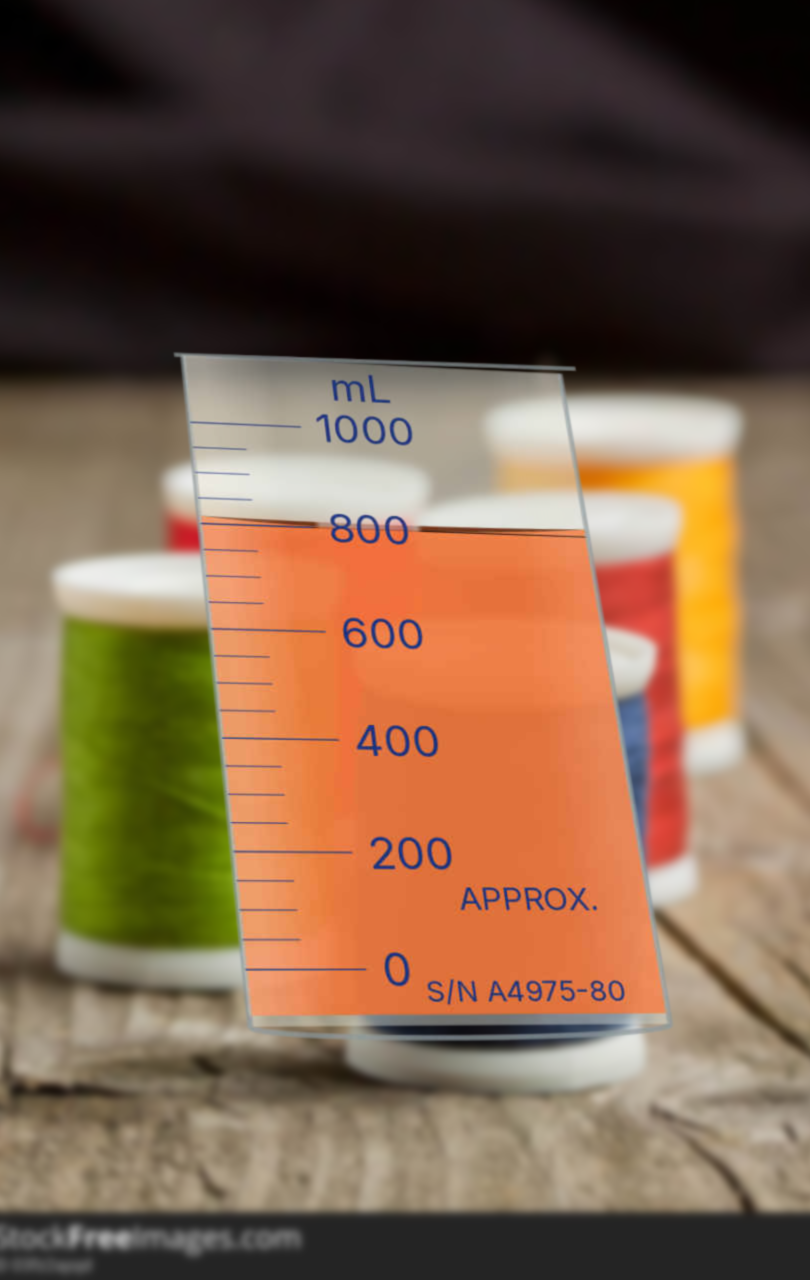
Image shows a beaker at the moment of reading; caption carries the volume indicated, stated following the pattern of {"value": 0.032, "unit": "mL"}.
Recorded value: {"value": 800, "unit": "mL"}
